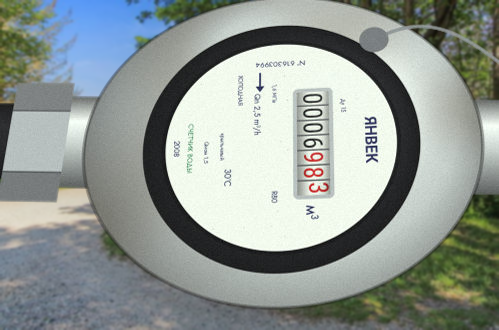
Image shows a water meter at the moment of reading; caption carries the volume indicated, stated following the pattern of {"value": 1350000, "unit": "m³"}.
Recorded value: {"value": 6.983, "unit": "m³"}
